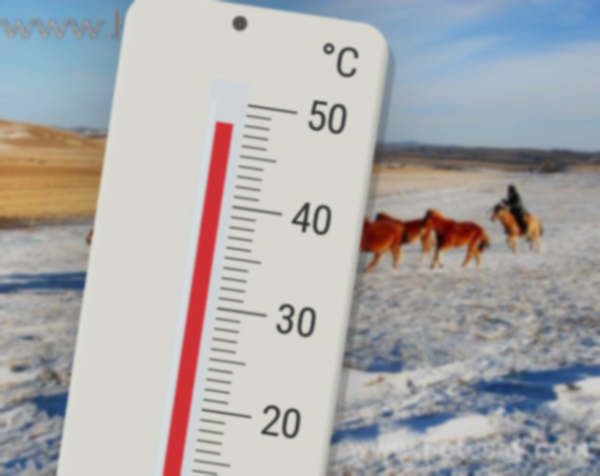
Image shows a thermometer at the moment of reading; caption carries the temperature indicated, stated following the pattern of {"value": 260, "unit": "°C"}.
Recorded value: {"value": 48, "unit": "°C"}
